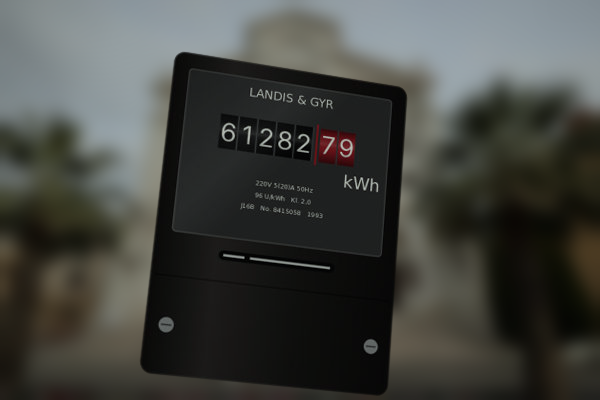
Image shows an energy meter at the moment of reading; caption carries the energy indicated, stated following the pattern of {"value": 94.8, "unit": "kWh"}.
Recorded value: {"value": 61282.79, "unit": "kWh"}
